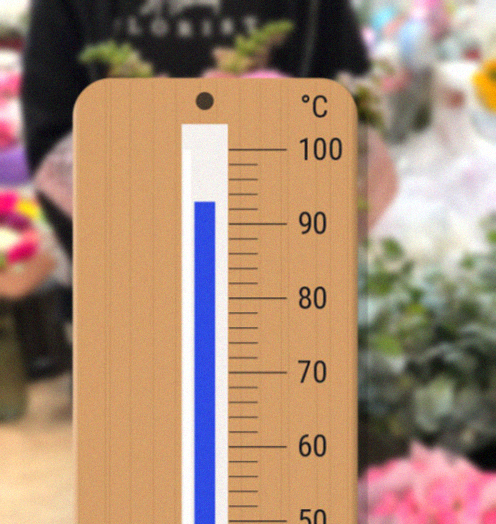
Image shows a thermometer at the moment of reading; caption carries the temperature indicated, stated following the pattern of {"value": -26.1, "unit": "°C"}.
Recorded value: {"value": 93, "unit": "°C"}
